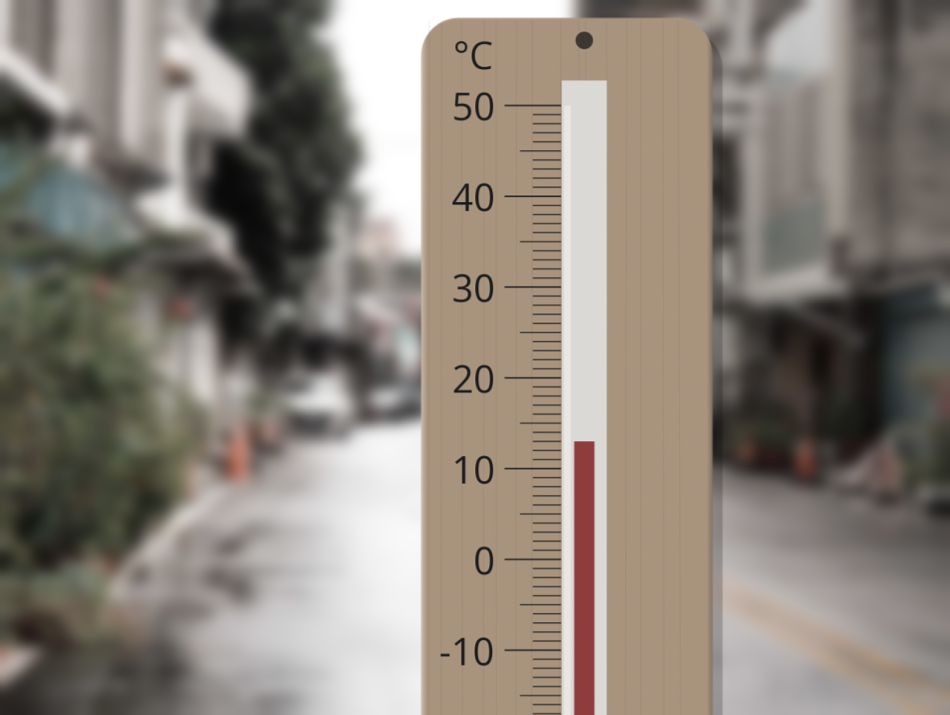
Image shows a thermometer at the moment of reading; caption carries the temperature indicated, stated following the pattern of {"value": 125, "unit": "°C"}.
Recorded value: {"value": 13, "unit": "°C"}
